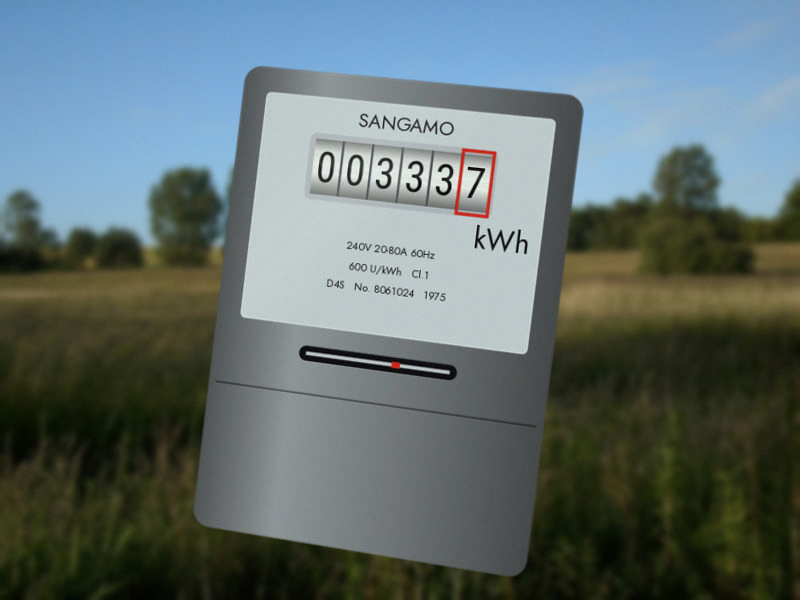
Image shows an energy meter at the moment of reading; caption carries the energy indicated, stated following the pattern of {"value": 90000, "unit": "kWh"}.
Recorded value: {"value": 333.7, "unit": "kWh"}
